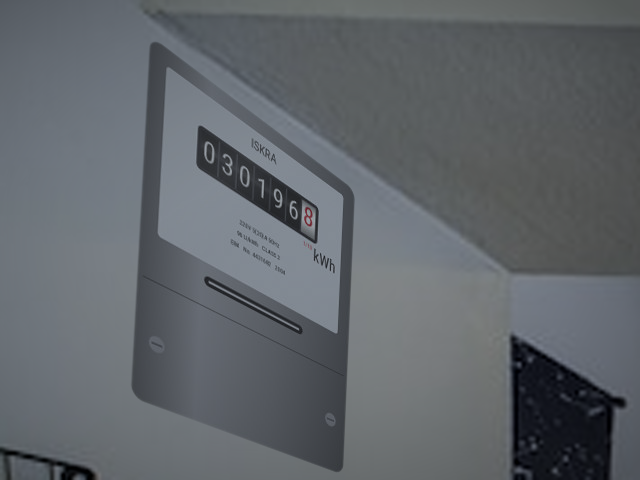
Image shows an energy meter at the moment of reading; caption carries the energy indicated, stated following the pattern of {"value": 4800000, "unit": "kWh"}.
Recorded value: {"value": 30196.8, "unit": "kWh"}
